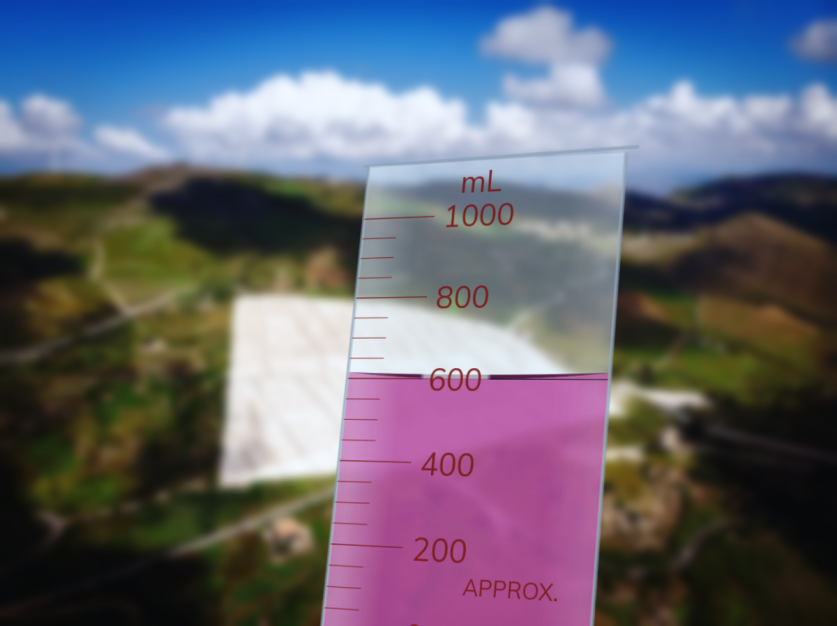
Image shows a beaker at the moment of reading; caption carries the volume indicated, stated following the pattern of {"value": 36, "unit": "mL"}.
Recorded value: {"value": 600, "unit": "mL"}
